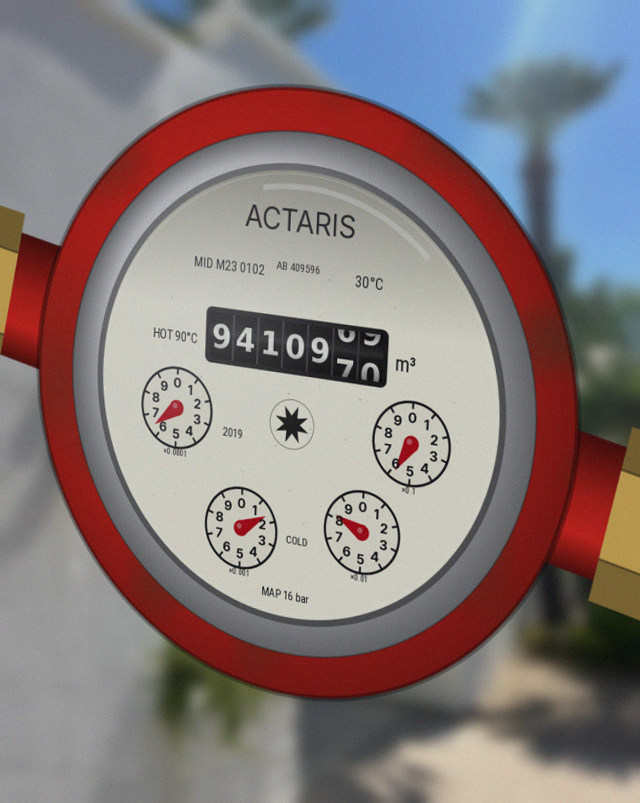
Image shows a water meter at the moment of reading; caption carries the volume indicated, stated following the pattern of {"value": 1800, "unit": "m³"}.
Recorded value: {"value": 9410969.5816, "unit": "m³"}
